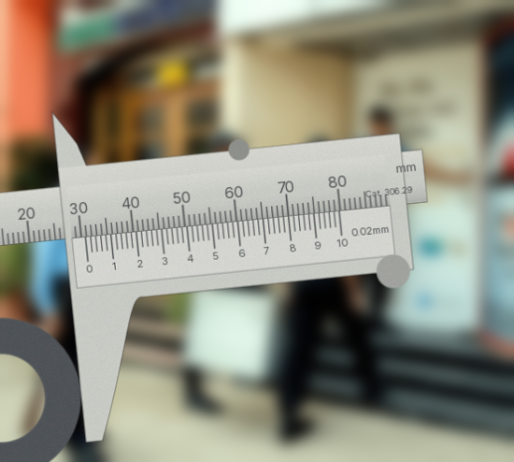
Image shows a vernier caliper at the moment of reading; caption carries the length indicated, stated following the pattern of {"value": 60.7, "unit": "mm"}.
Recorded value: {"value": 30.8, "unit": "mm"}
